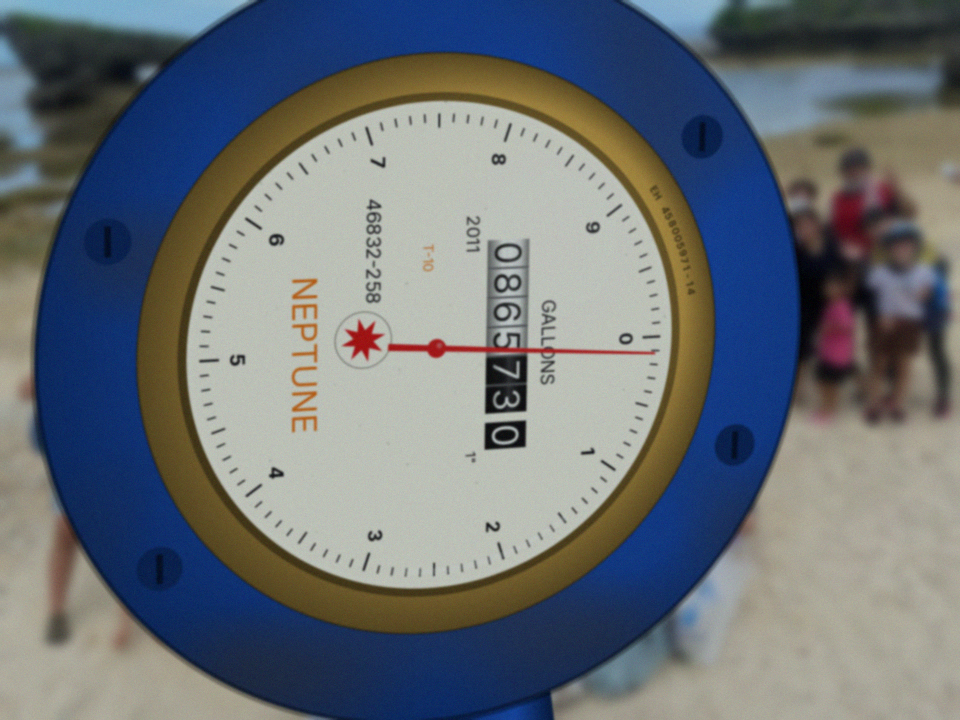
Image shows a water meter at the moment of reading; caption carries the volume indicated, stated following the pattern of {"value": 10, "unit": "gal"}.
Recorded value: {"value": 865730.1, "unit": "gal"}
